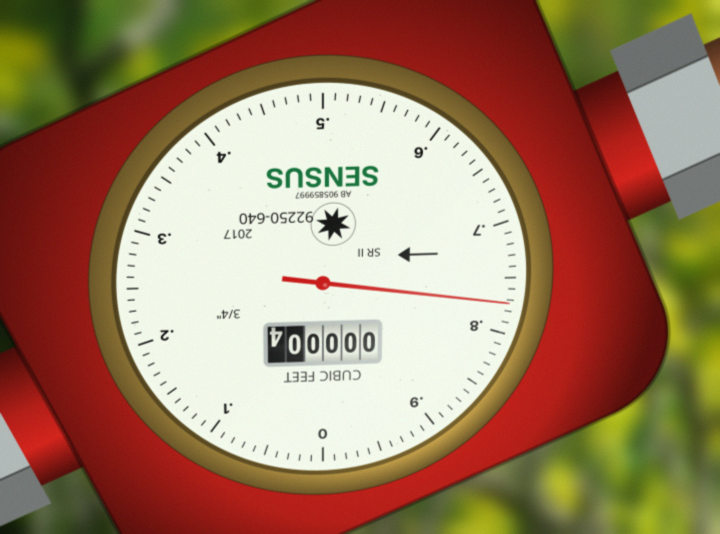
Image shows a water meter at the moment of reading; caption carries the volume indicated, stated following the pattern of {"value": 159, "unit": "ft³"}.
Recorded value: {"value": 3.77, "unit": "ft³"}
